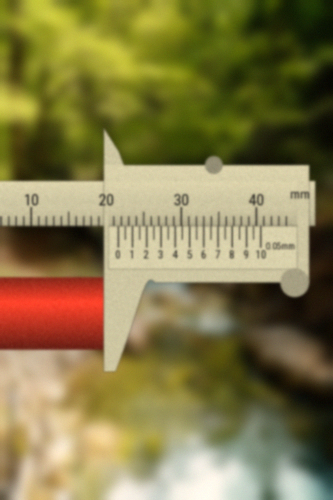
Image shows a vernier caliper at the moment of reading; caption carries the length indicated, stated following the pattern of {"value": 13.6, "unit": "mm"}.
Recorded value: {"value": 21.6, "unit": "mm"}
